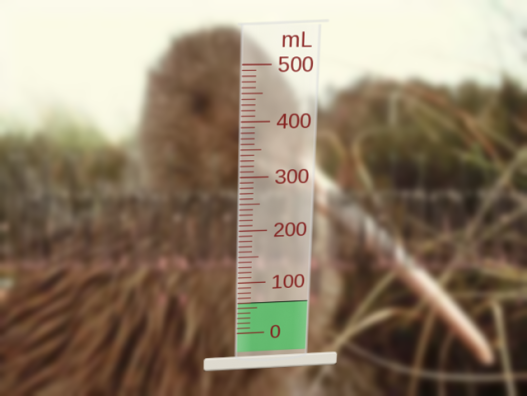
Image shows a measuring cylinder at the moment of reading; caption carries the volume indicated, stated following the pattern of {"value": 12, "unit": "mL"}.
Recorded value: {"value": 60, "unit": "mL"}
